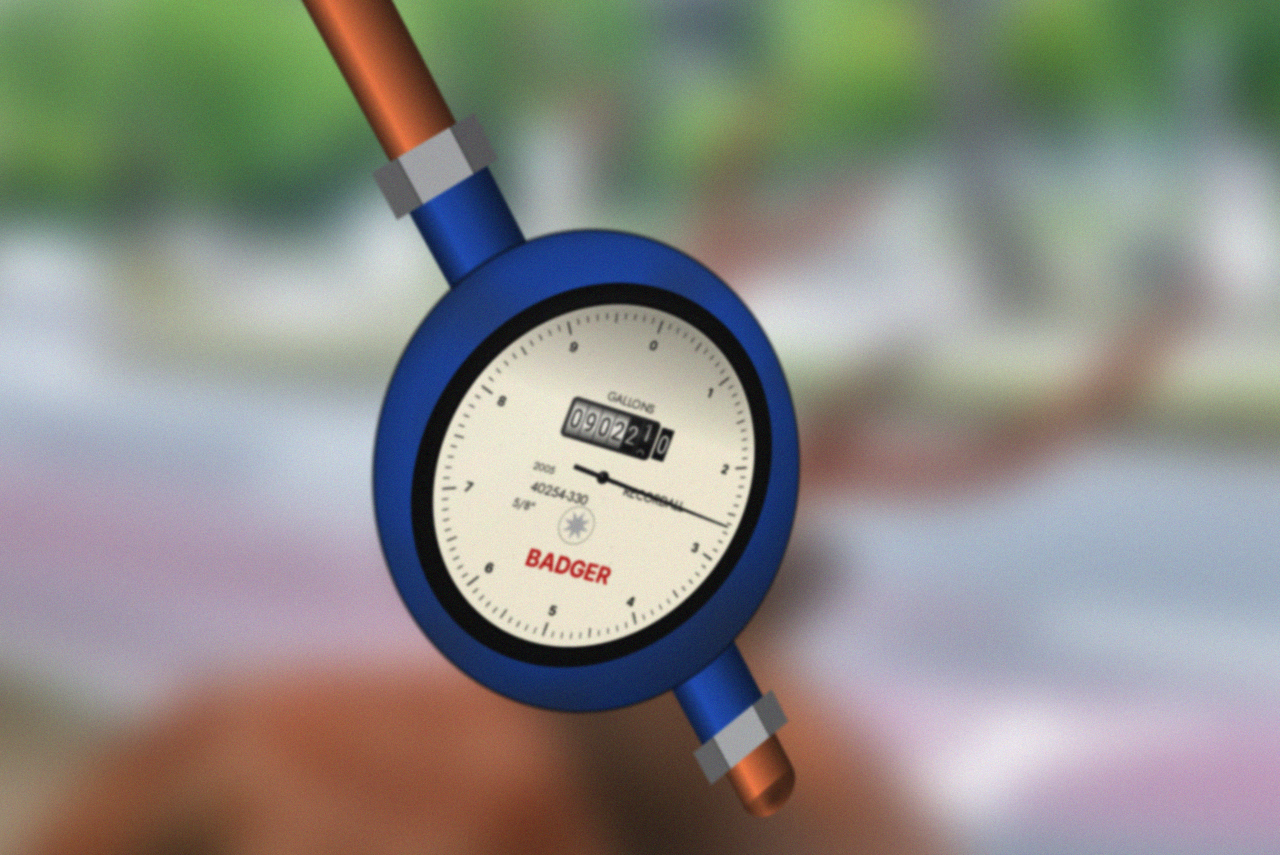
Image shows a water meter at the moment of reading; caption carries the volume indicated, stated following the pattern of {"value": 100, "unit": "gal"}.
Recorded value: {"value": 902212.6, "unit": "gal"}
